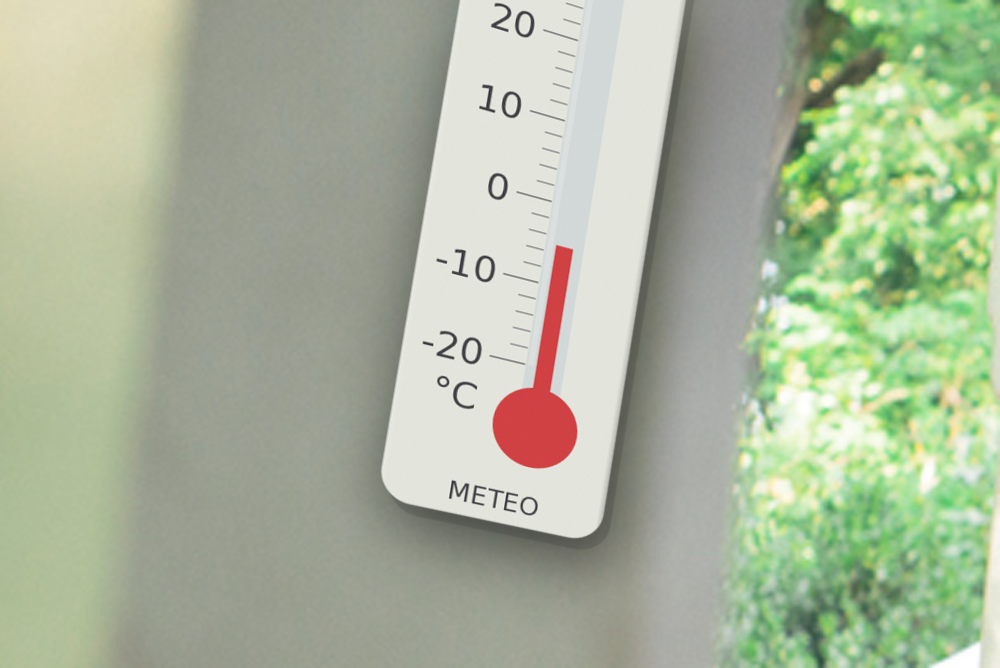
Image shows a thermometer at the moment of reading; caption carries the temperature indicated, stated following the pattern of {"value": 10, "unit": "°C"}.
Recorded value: {"value": -5, "unit": "°C"}
